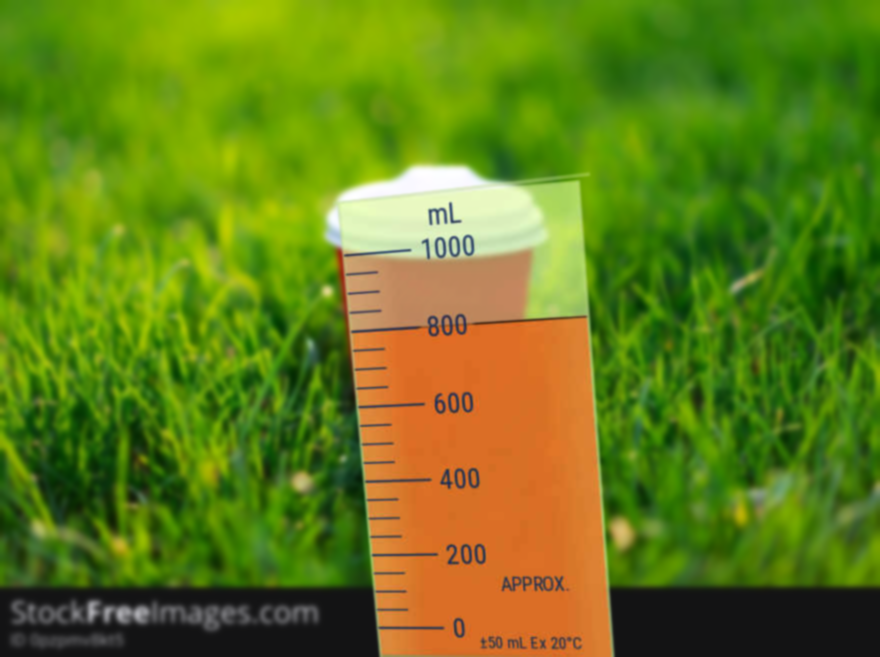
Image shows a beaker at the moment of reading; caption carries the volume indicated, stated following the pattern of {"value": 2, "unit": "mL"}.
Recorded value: {"value": 800, "unit": "mL"}
